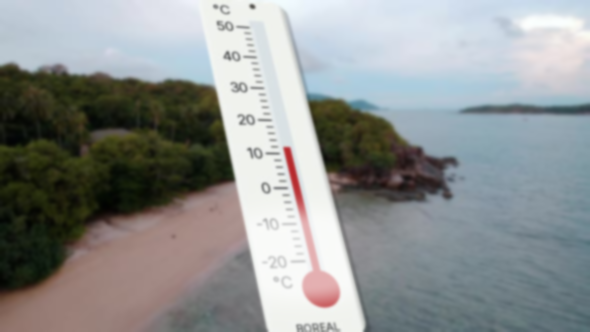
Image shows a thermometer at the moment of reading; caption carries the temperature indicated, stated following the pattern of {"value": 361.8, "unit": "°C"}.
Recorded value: {"value": 12, "unit": "°C"}
